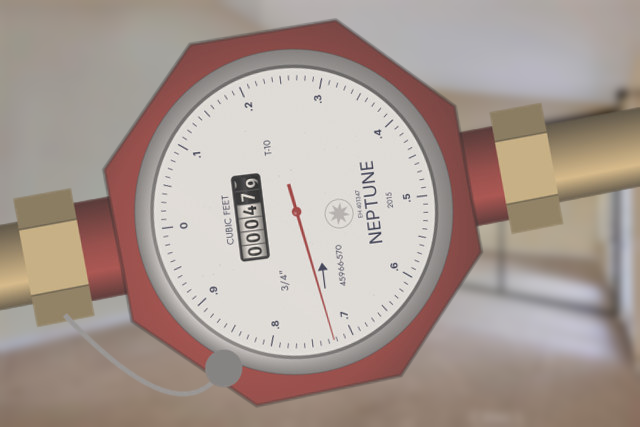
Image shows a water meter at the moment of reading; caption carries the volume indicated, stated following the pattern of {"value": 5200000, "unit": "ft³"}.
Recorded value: {"value": 478.72, "unit": "ft³"}
